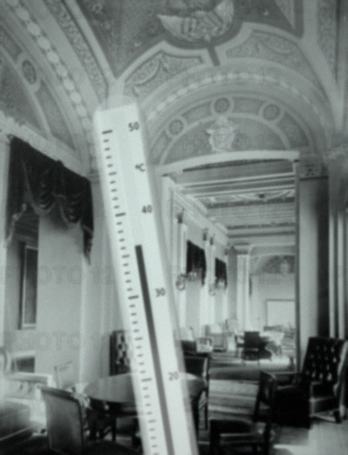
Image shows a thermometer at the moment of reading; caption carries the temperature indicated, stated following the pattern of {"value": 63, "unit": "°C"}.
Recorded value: {"value": 36, "unit": "°C"}
